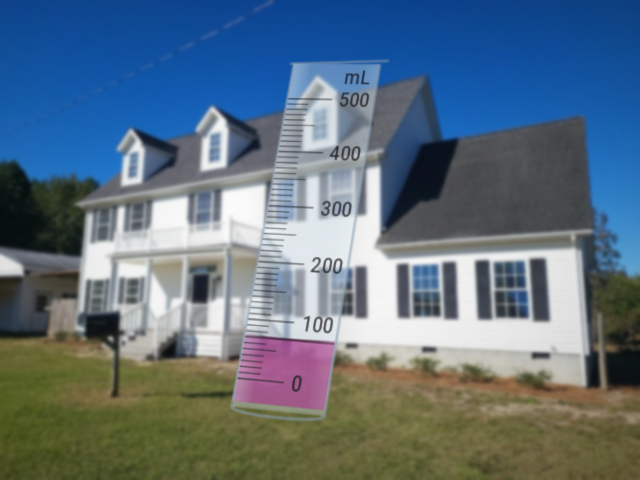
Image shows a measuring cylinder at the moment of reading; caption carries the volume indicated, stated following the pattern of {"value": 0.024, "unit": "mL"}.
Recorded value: {"value": 70, "unit": "mL"}
